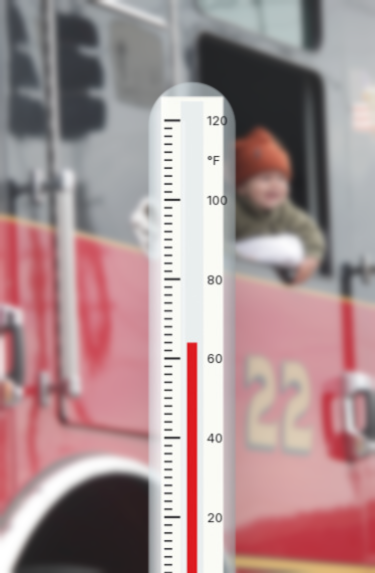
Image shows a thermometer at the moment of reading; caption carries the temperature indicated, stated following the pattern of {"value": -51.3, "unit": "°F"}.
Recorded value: {"value": 64, "unit": "°F"}
